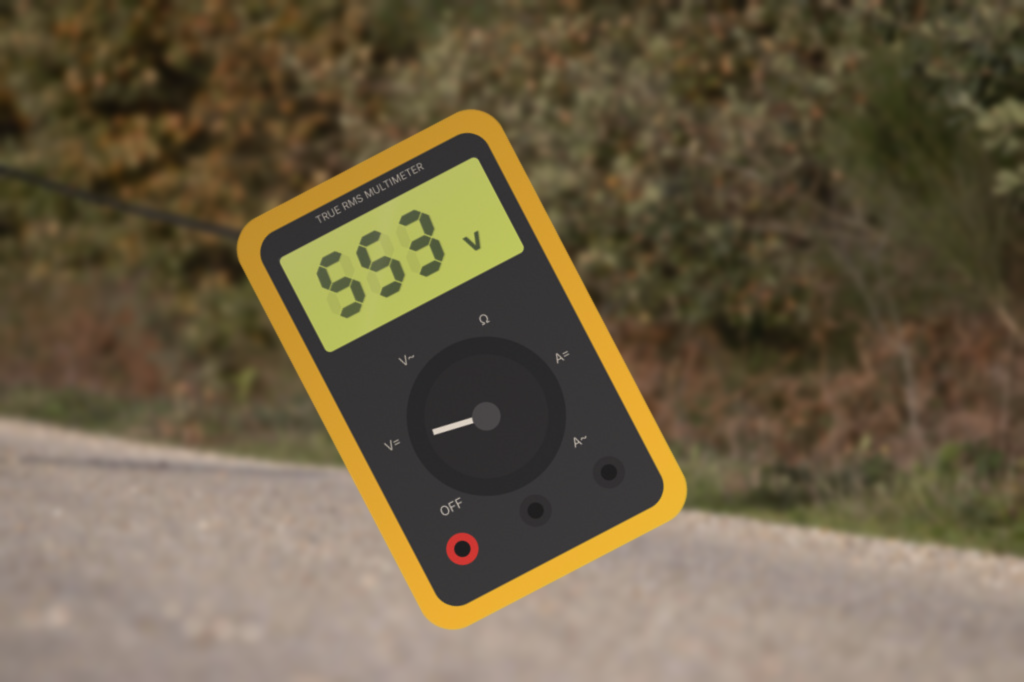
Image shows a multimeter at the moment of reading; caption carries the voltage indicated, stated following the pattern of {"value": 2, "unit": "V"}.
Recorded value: {"value": 553, "unit": "V"}
